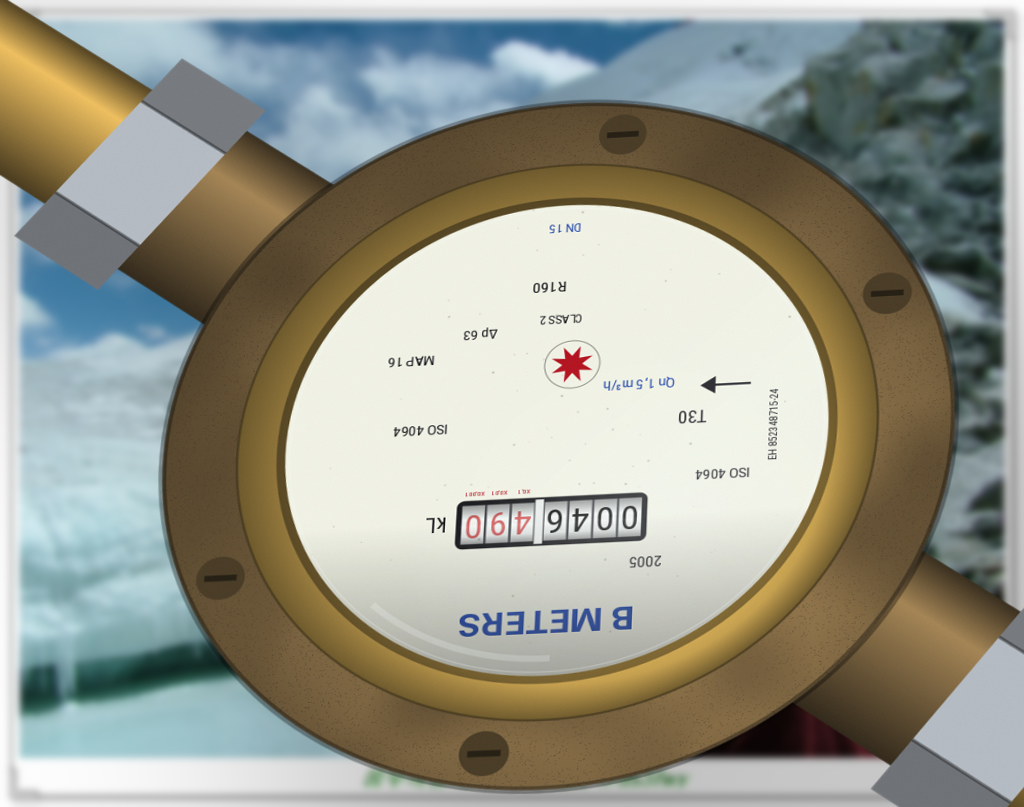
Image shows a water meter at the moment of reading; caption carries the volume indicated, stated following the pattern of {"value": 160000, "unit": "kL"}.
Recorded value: {"value": 46.490, "unit": "kL"}
